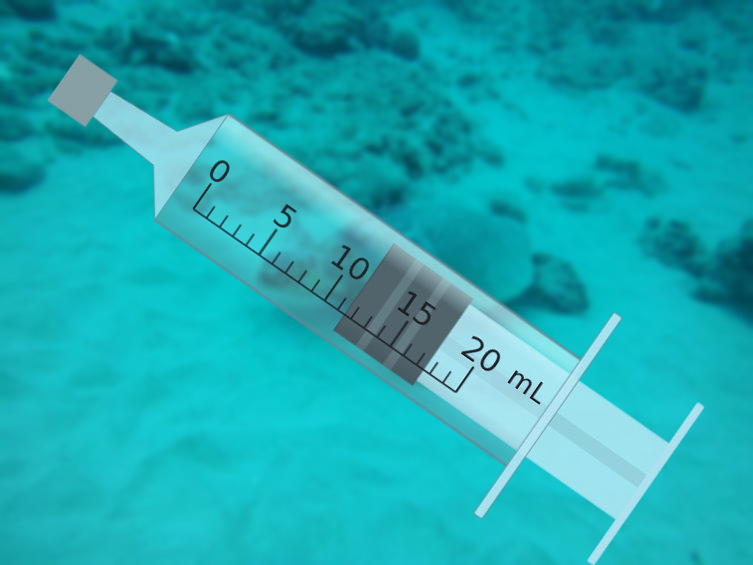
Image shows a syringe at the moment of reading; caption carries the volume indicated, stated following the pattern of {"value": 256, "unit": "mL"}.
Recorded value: {"value": 11.5, "unit": "mL"}
